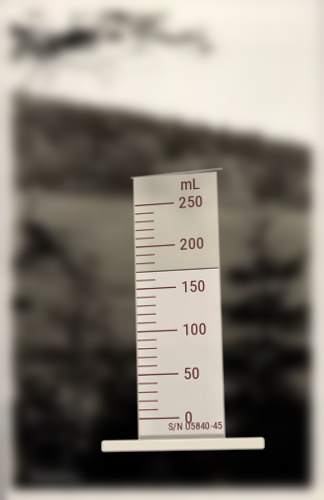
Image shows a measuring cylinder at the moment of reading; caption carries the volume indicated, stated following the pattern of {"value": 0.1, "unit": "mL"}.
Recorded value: {"value": 170, "unit": "mL"}
